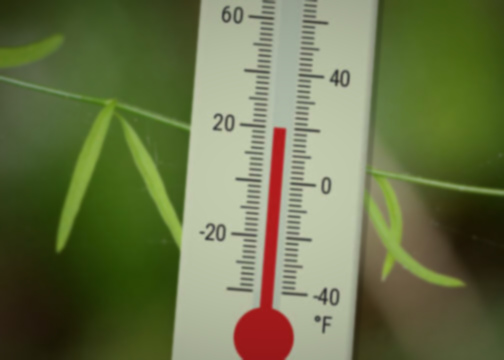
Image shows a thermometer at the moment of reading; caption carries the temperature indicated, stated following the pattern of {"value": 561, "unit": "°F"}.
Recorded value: {"value": 20, "unit": "°F"}
